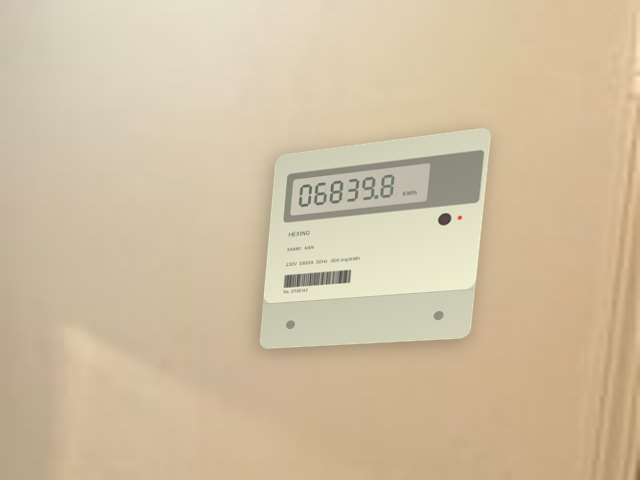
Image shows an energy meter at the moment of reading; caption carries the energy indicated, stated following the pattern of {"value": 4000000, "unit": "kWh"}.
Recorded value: {"value": 6839.8, "unit": "kWh"}
